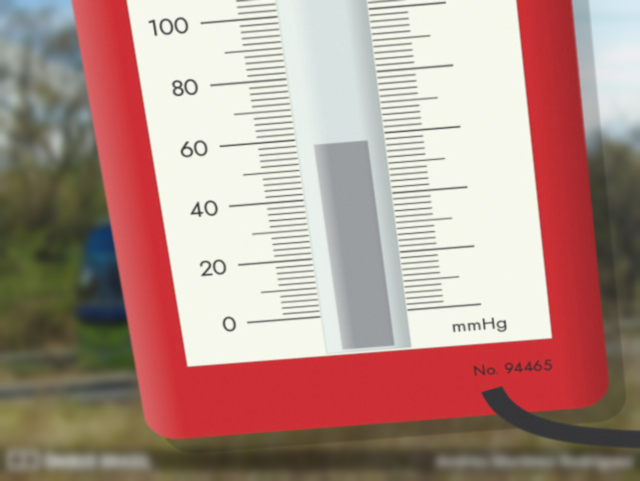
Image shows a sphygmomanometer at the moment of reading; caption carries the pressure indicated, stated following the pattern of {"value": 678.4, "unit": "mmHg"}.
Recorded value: {"value": 58, "unit": "mmHg"}
